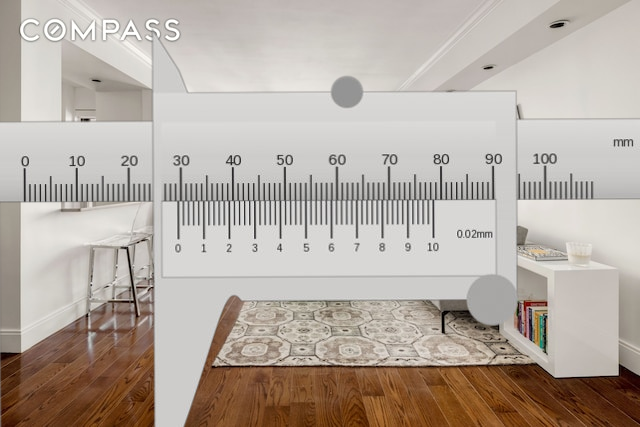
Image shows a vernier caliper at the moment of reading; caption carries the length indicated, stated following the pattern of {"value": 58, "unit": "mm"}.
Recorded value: {"value": 29.5, "unit": "mm"}
